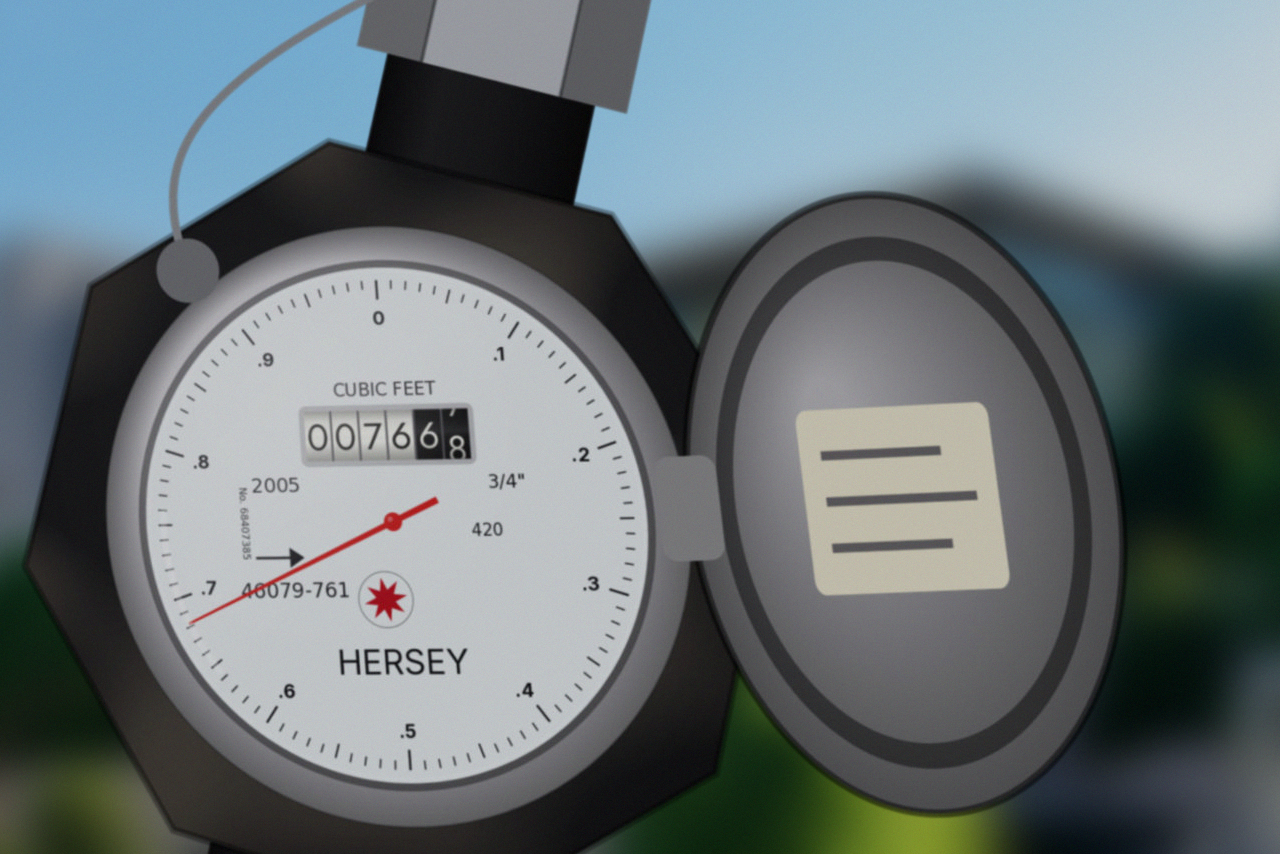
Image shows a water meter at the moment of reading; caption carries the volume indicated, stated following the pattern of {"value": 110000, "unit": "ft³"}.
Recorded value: {"value": 7667.68, "unit": "ft³"}
